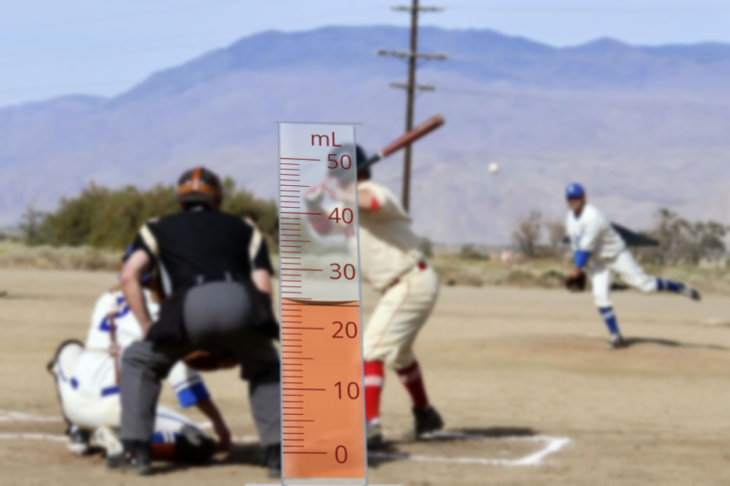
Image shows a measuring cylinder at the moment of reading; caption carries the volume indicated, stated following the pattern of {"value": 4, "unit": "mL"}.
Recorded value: {"value": 24, "unit": "mL"}
